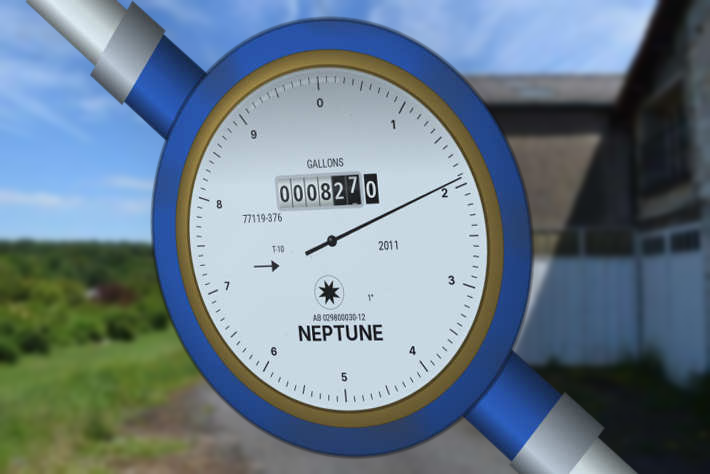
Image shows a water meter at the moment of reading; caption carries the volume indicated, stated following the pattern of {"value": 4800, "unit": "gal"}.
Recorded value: {"value": 8271.9, "unit": "gal"}
